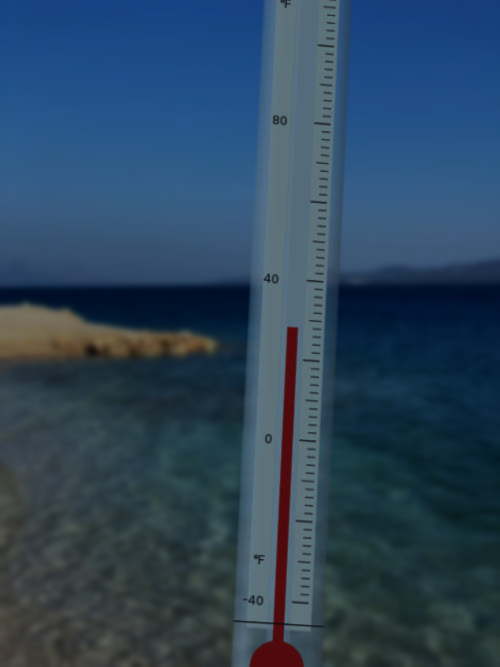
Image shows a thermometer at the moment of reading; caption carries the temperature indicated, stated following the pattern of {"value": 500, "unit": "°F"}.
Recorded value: {"value": 28, "unit": "°F"}
